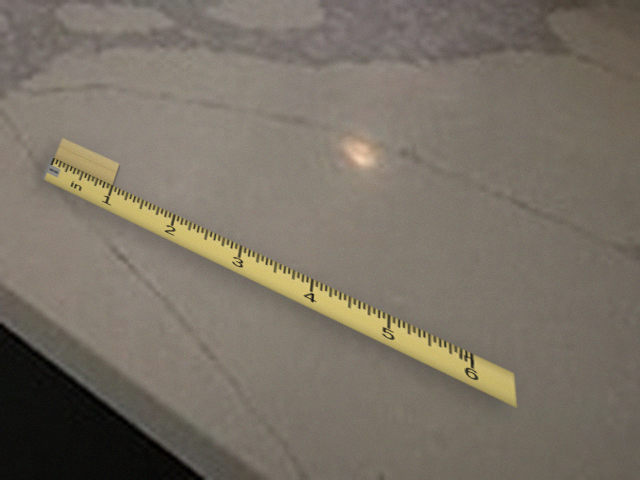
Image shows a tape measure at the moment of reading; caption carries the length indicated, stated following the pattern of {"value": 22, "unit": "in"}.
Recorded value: {"value": 1, "unit": "in"}
